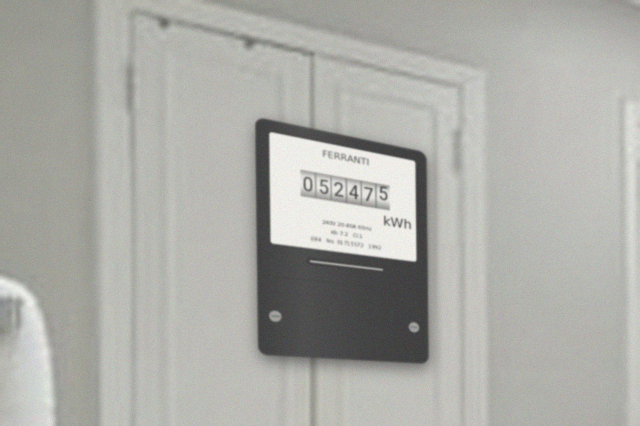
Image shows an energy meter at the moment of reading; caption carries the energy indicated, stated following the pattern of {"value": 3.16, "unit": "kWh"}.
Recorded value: {"value": 52475, "unit": "kWh"}
